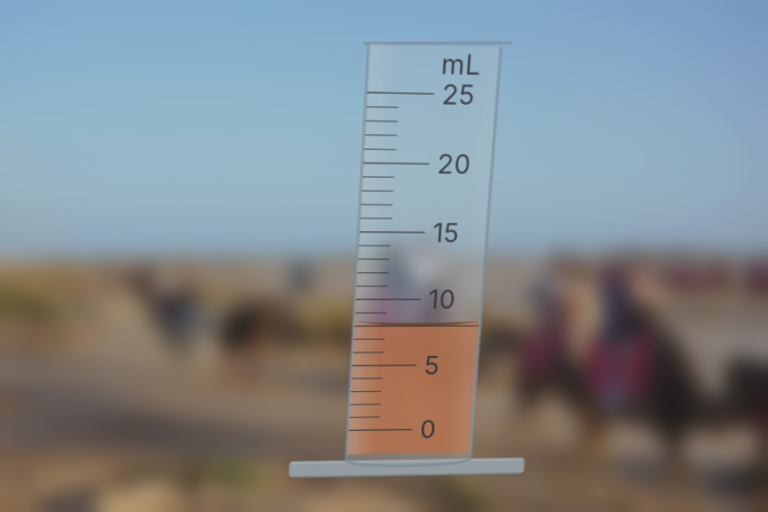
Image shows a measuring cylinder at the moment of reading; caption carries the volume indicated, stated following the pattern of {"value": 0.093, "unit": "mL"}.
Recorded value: {"value": 8, "unit": "mL"}
